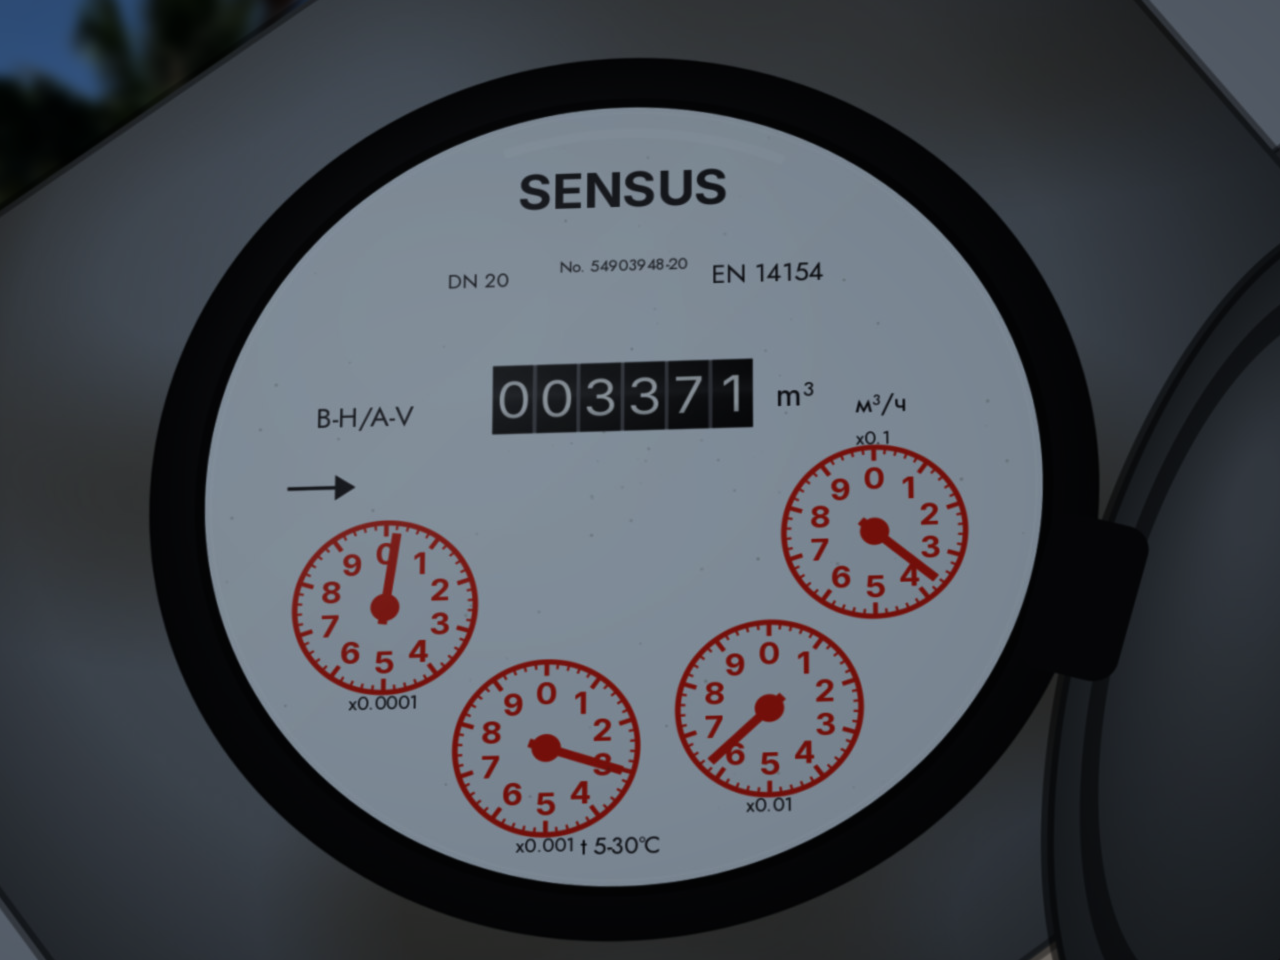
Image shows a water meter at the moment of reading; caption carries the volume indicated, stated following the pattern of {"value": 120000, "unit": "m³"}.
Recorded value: {"value": 3371.3630, "unit": "m³"}
